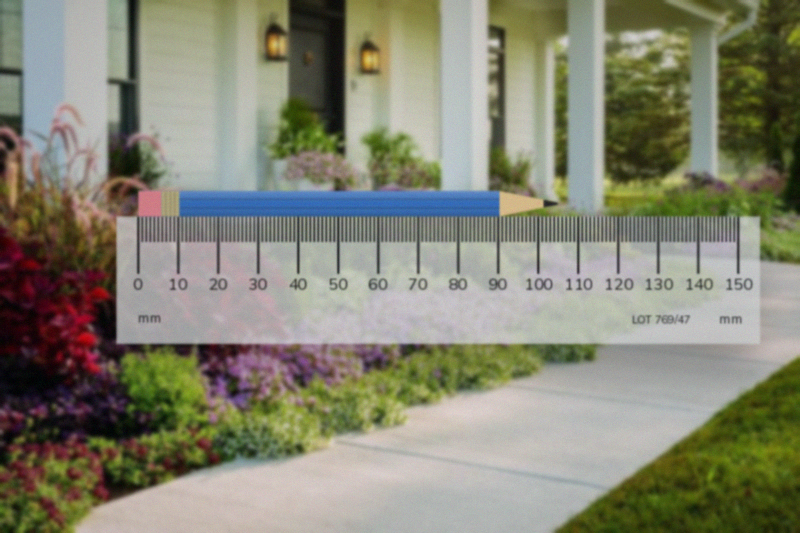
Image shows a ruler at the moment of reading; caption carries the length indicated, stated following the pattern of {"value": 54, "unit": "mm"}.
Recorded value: {"value": 105, "unit": "mm"}
